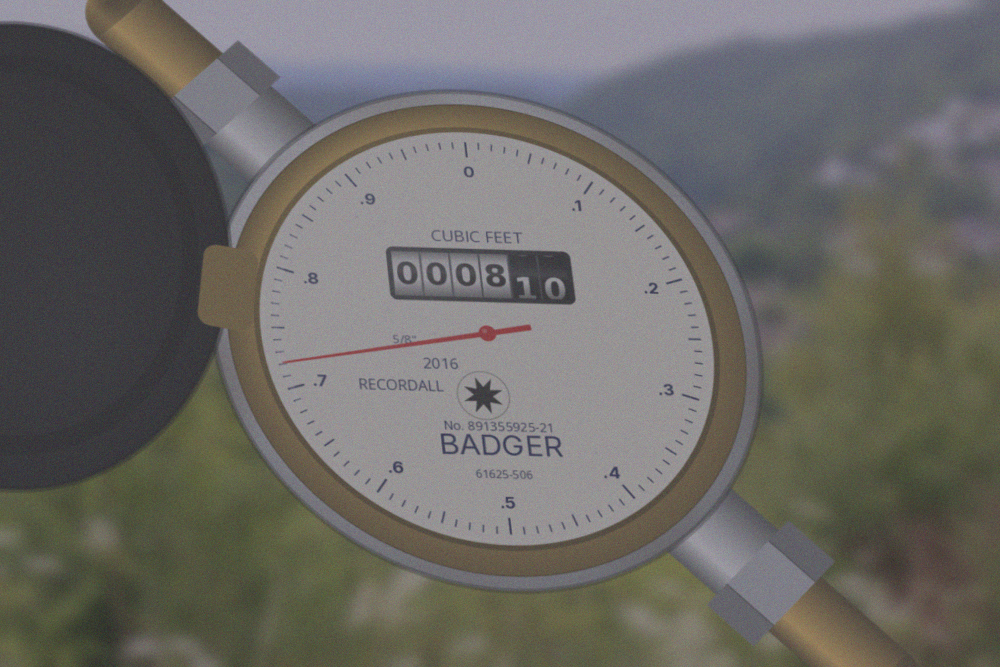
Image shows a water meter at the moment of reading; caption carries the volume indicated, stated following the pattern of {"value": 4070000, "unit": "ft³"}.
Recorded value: {"value": 809.72, "unit": "ft³"}
